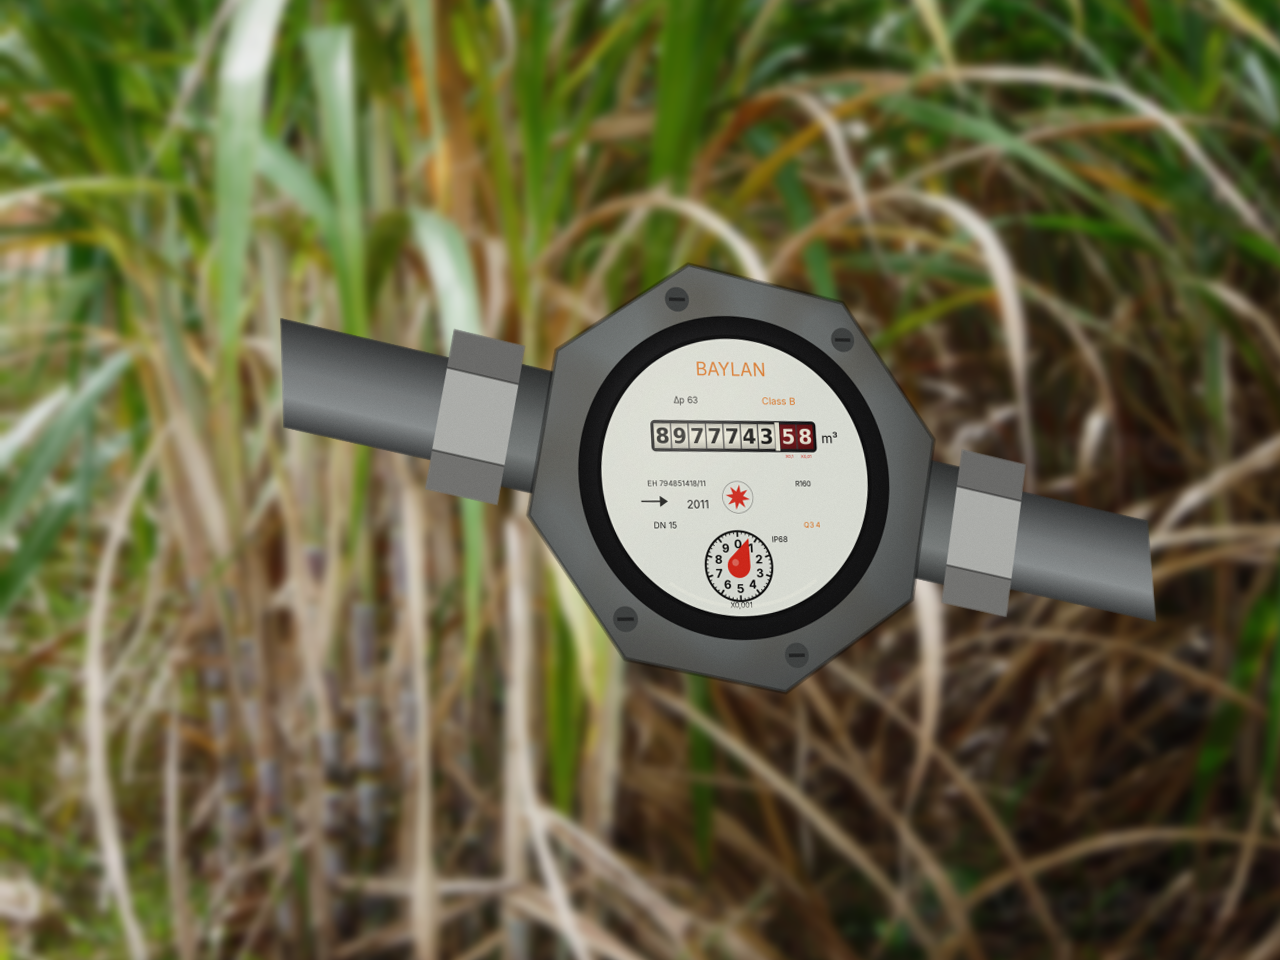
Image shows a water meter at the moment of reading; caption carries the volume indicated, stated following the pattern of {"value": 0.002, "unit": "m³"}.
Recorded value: {"value": 8977743.580, "unit": "m³"}
